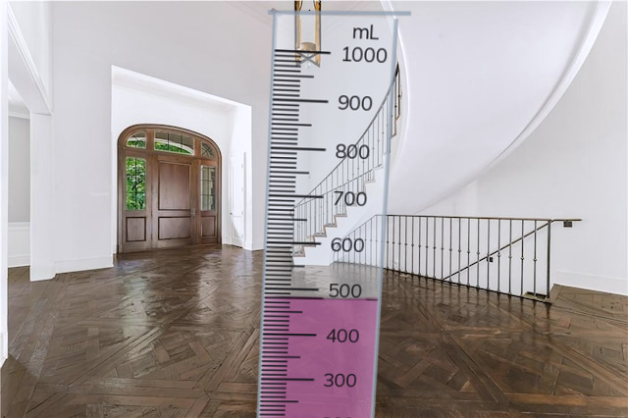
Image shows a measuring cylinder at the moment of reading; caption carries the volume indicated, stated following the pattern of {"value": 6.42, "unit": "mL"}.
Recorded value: {"value": 480, "unit": "mL"}
